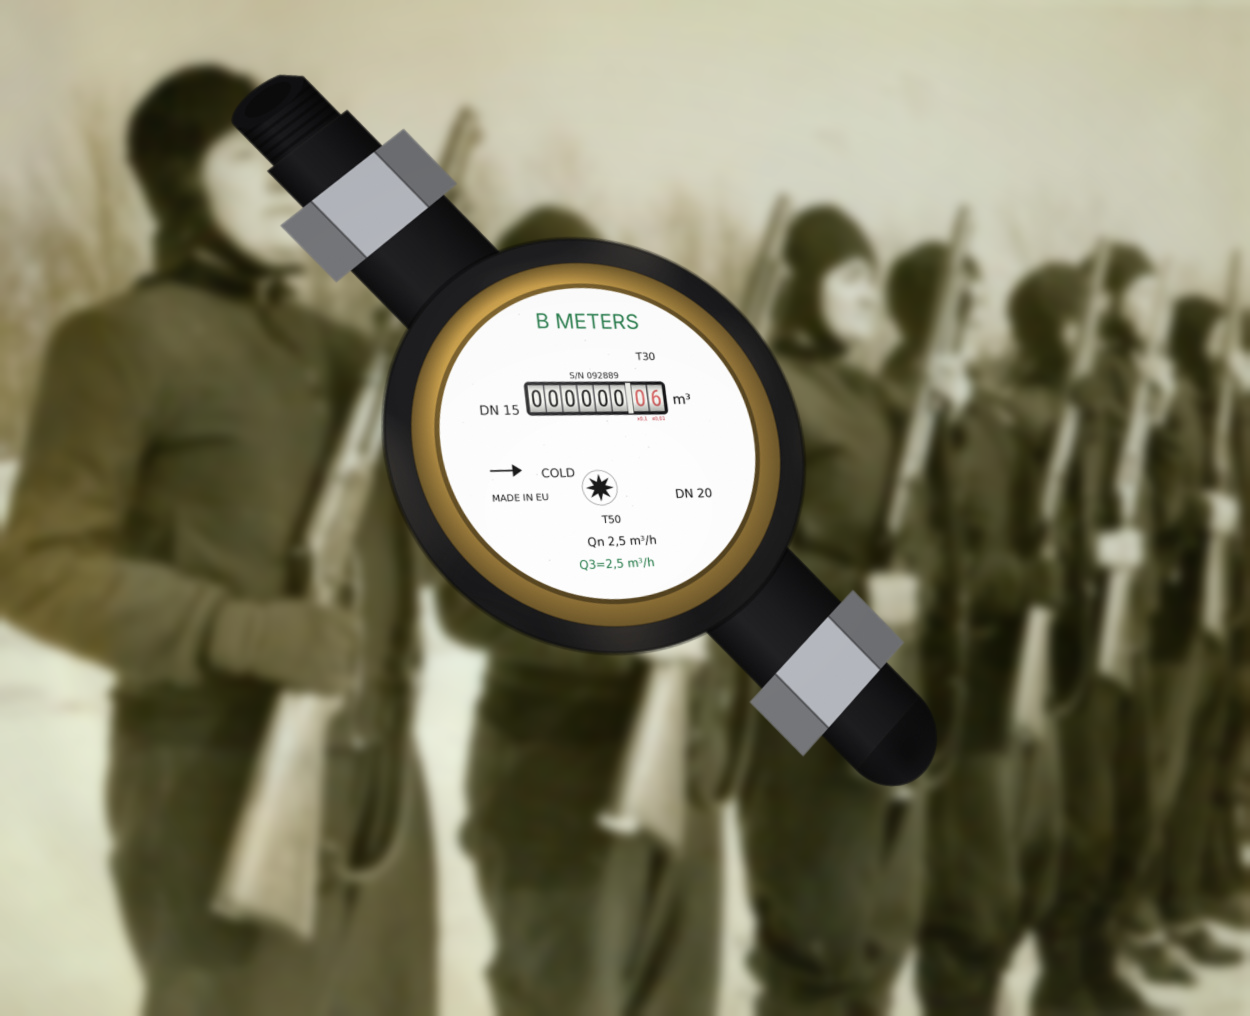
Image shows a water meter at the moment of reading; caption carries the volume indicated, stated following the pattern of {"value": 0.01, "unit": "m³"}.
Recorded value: {"value": 0.06, "unit": "m³"}
